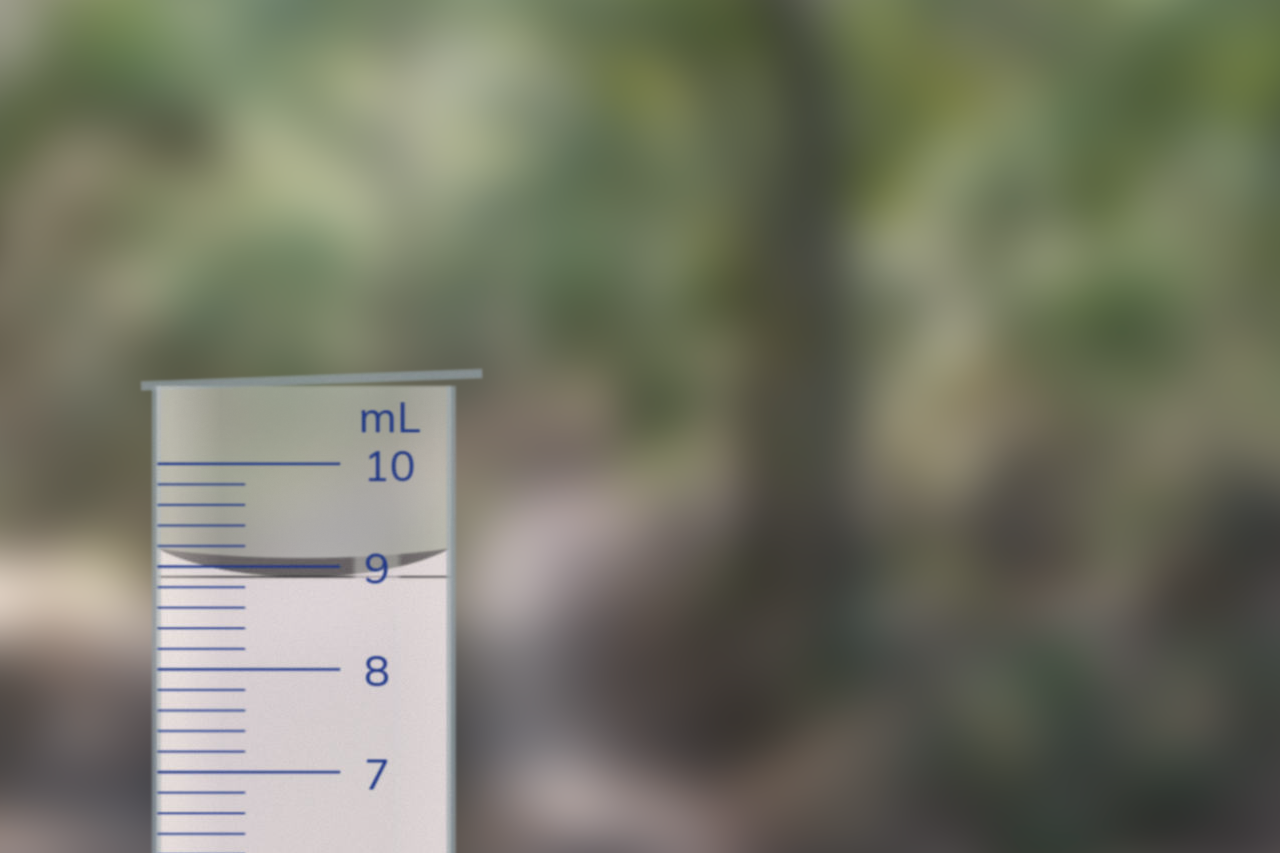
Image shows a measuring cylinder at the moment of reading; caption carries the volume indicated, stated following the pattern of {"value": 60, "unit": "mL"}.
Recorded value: {"value": 8.9, "unit": "mL"}
